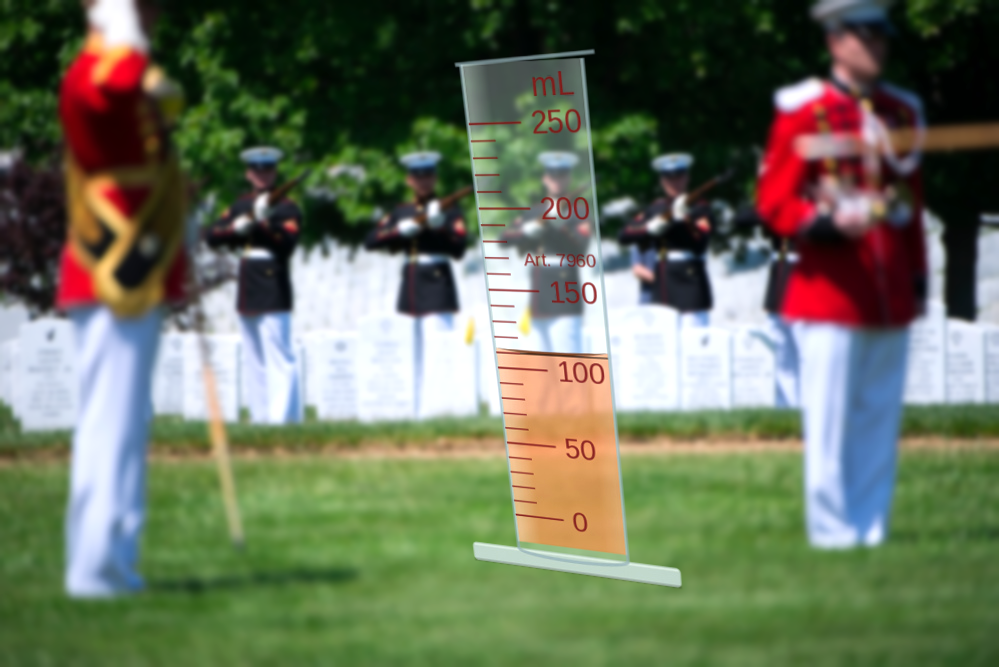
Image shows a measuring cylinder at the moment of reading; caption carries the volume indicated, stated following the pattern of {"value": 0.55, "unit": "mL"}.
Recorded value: {"value": 110, "unit": "mL"}
